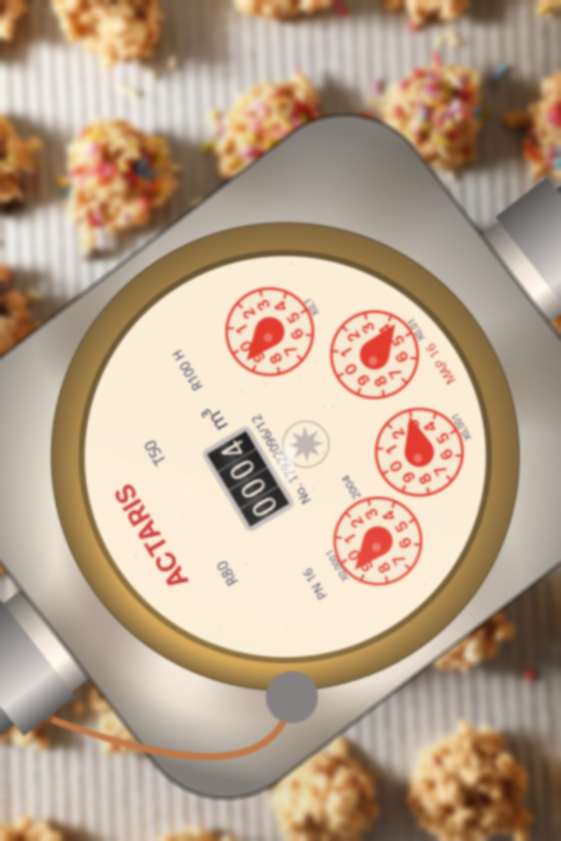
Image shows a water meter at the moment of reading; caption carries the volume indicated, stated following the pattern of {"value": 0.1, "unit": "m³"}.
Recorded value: {"value": 3.9429, "unit": "m³"}
